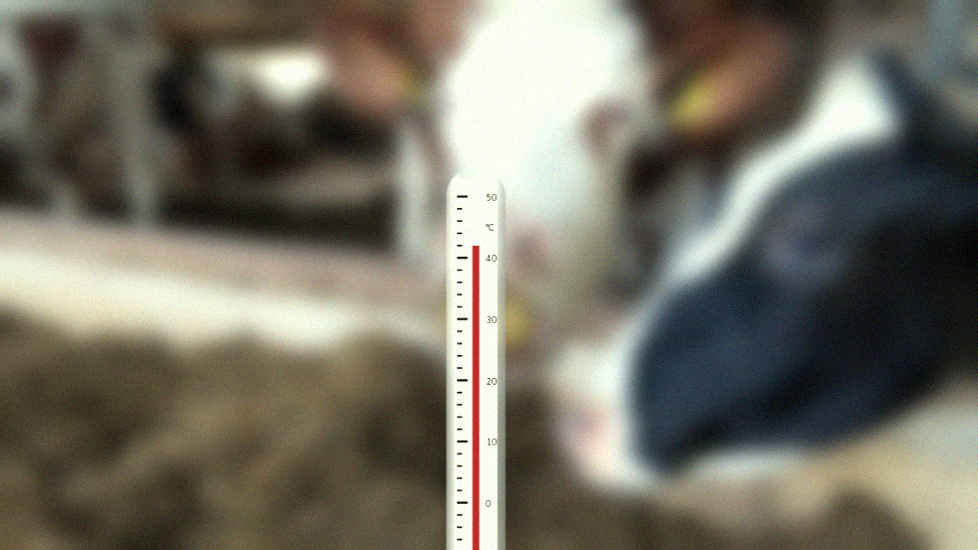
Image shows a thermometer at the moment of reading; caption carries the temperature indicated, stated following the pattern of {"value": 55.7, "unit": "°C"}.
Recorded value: {"value": 42, "unit": "°C"}
